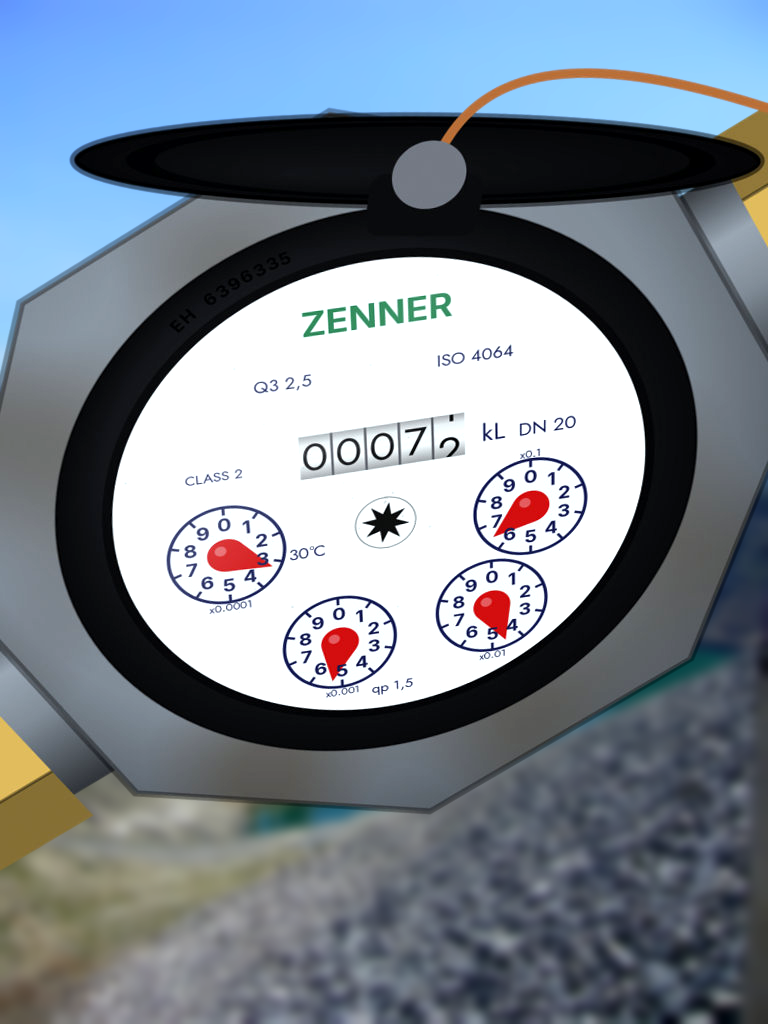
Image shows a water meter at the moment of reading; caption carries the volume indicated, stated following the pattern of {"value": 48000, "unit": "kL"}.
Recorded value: {"value": 71.6453, "unit": "kL"}
